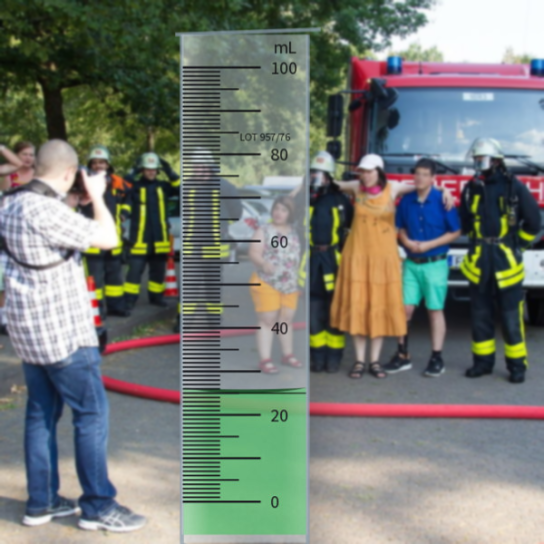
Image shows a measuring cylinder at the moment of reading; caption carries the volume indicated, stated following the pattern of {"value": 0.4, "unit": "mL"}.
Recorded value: {"value": 25, "unit": "mL"}
